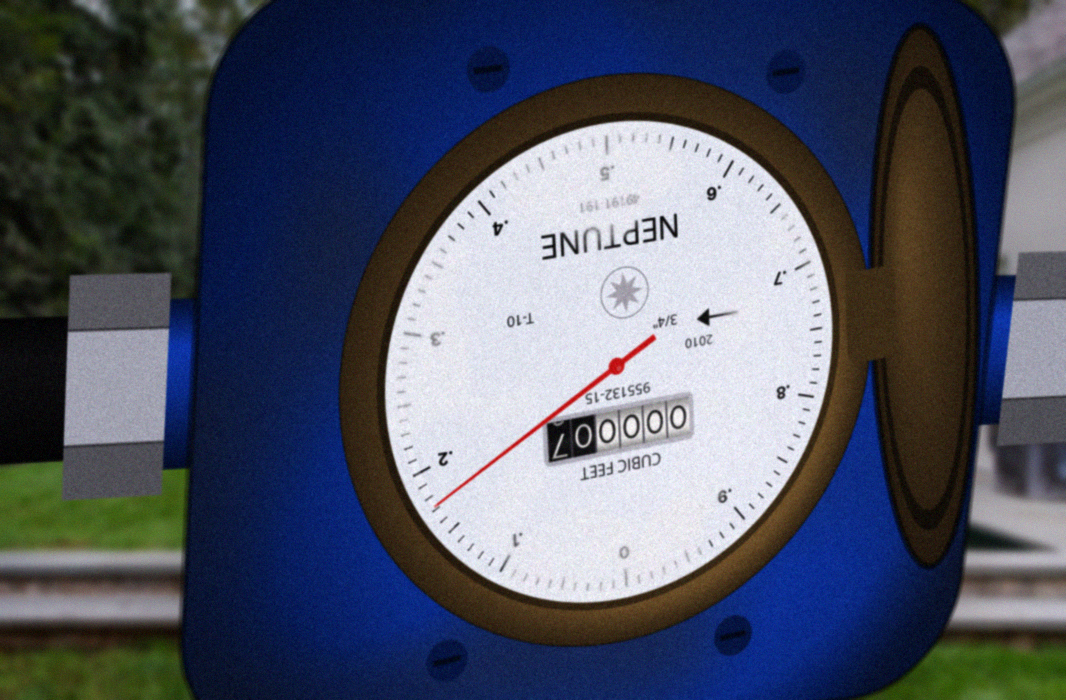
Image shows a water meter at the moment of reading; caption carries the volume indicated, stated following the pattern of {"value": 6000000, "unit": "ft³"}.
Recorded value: {"value": 7.17, "unit": "ft³"}
